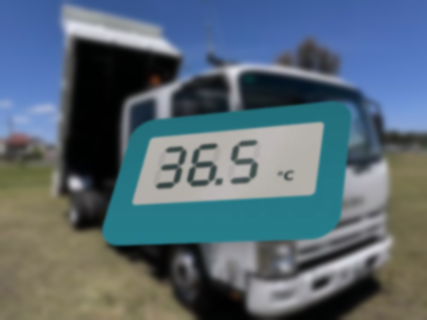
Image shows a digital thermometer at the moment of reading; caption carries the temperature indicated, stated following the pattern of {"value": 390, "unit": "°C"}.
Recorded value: {"value": 36.5, "unit": "°C"}
